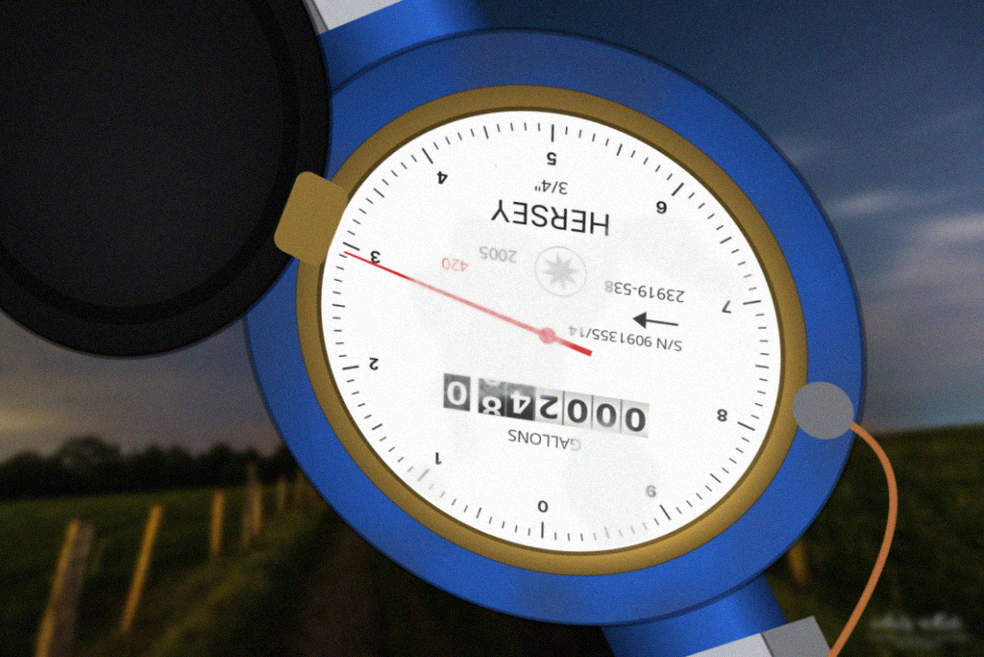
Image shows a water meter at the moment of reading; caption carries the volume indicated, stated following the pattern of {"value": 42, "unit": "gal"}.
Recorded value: {"value": 2482.9, "unit": "gal"}
